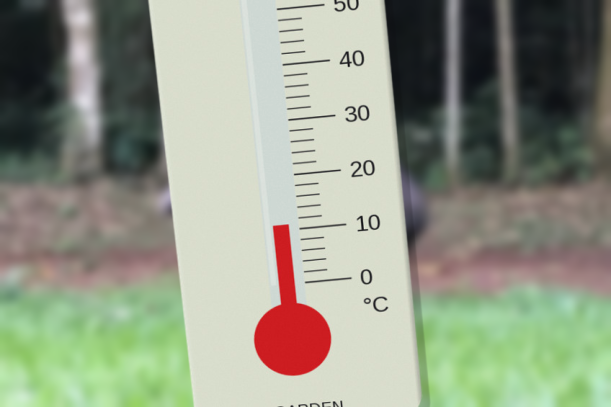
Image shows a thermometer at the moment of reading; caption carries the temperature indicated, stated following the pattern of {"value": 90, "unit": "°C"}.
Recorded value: {"value": 11, "unit": "°C"}
